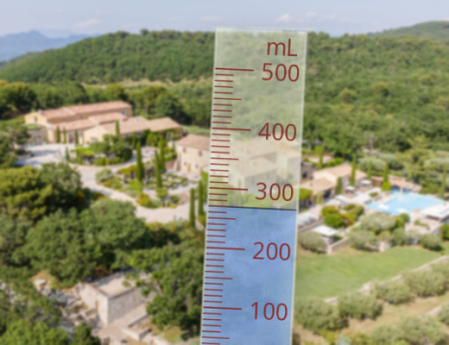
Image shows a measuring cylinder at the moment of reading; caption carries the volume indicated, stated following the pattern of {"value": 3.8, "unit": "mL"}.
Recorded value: {"value": 270, "unit": "mL"}
